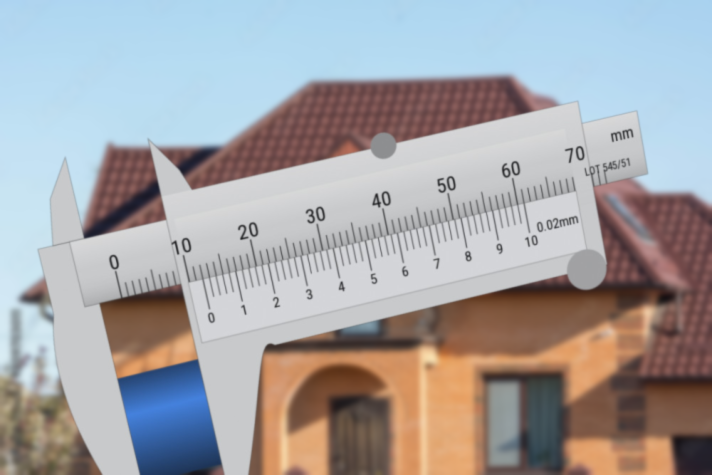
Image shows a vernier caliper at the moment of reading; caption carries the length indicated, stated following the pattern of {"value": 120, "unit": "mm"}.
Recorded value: {"value": 12.0, "unit": "mm"}
